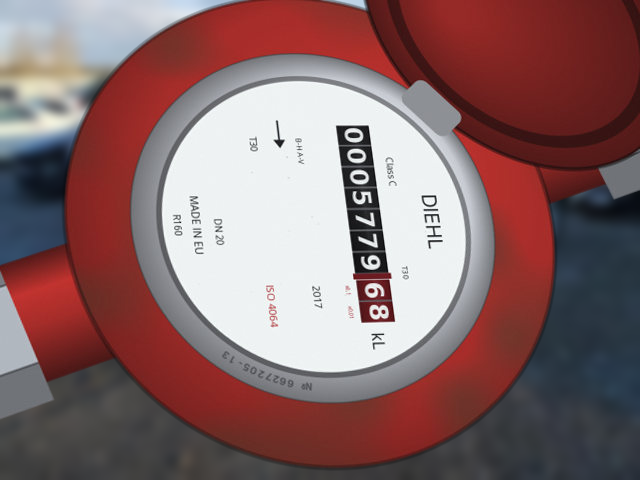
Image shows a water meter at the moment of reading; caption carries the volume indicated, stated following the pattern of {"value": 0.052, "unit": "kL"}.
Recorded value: {"value": 5779.68, "unit": "kL"}
